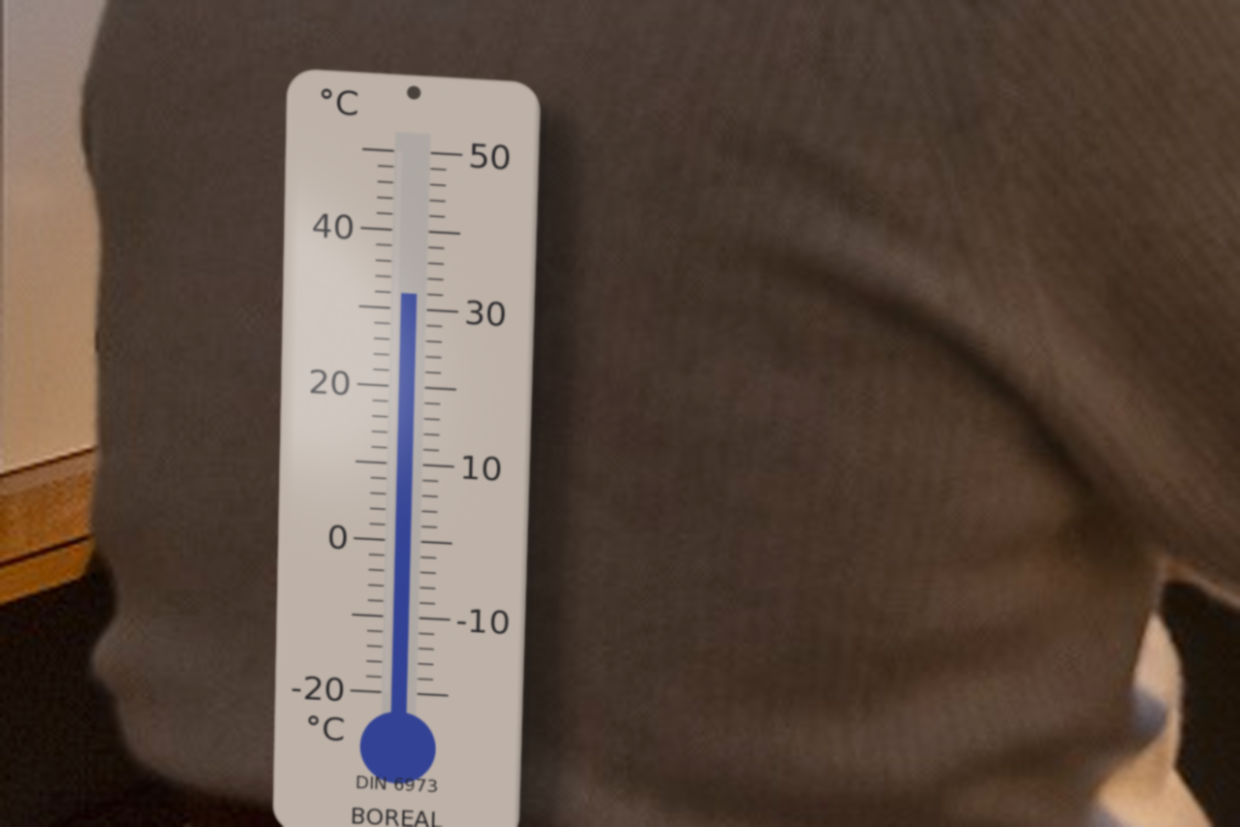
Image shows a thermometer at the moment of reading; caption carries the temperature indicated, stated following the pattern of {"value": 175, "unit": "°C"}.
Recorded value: {"value": 32, "unit": "°C"}
